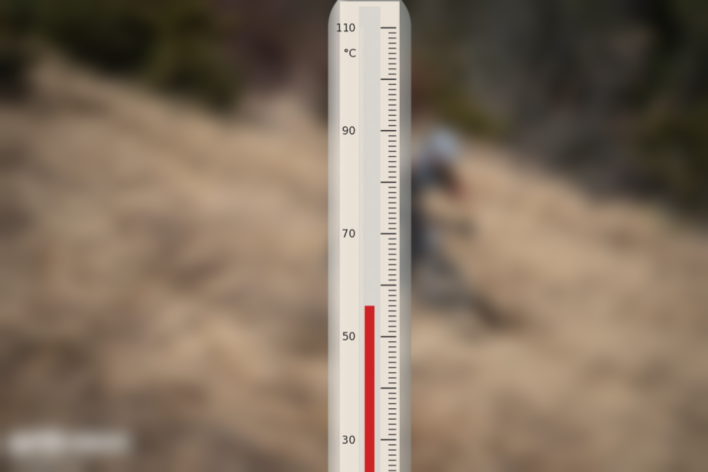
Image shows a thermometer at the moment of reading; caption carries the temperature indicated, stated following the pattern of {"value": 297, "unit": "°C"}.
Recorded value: {"value": 56, "unit": "°C"}
